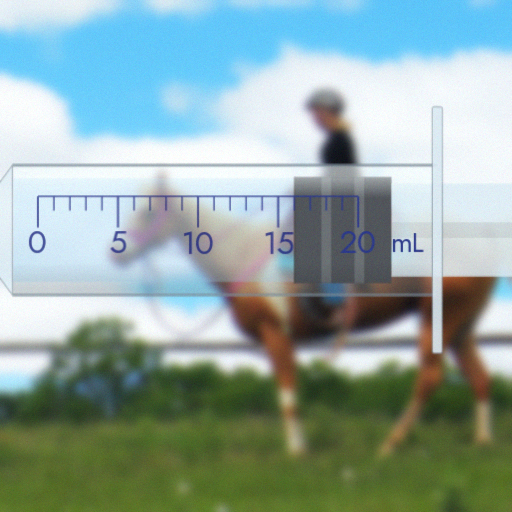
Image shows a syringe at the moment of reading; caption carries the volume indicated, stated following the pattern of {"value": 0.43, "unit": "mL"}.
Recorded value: {"value": 16, "unit": "mL"}
